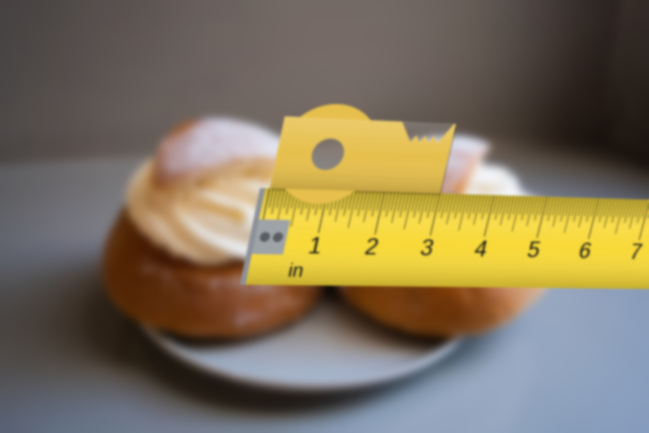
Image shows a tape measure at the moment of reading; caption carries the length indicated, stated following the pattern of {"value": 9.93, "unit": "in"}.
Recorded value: {"value": 3, "unit": "in"}
